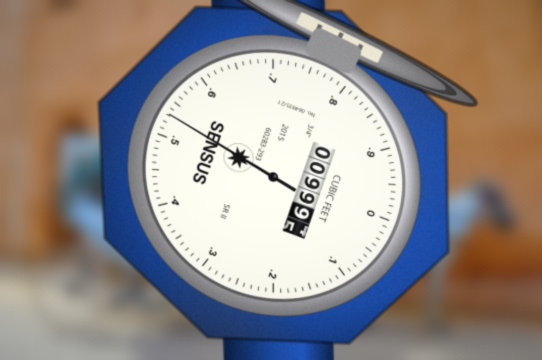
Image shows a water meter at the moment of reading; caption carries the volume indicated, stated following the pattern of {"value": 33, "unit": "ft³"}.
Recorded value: {"value": 9994.53, "unit": "ft³"}
